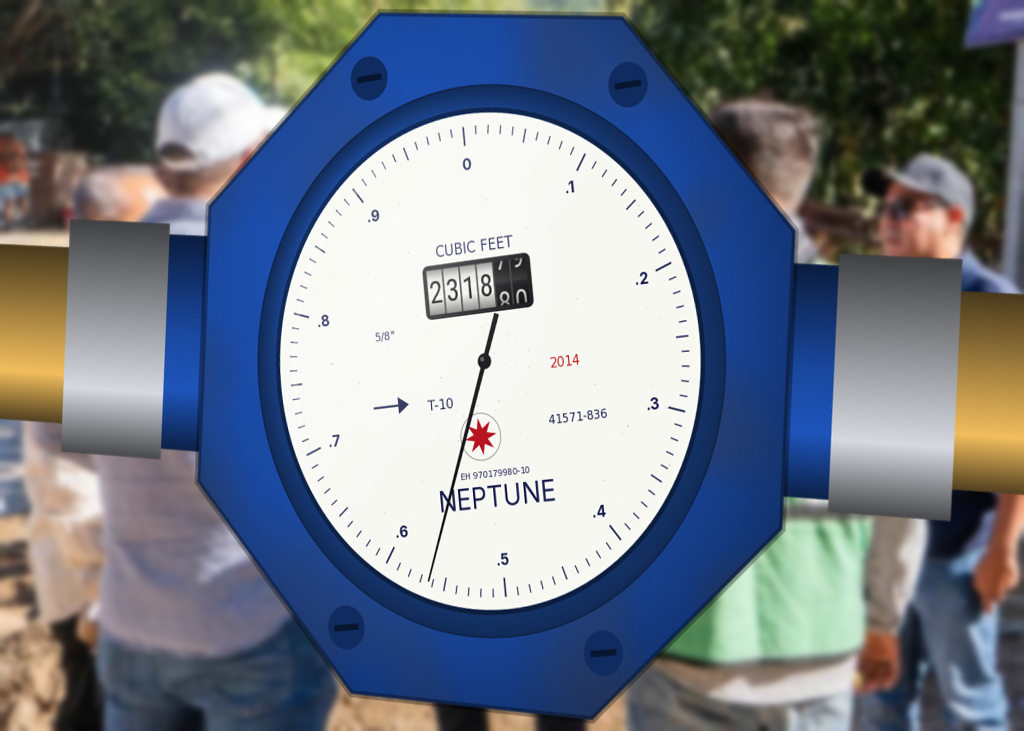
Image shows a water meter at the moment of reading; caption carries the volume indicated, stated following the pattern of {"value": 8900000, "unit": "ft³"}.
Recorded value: {"value": 231879.56, "unit": "ft³"}
